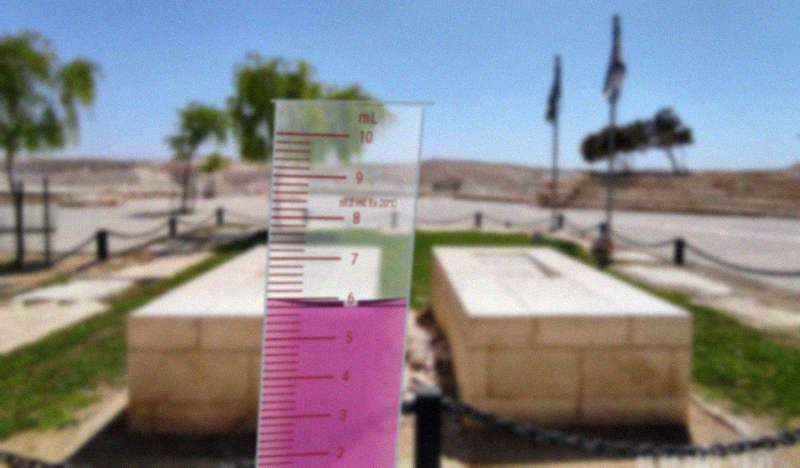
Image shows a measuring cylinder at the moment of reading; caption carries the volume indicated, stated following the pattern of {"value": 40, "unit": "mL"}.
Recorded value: {"value": 5.8, "unit": "mL"}
